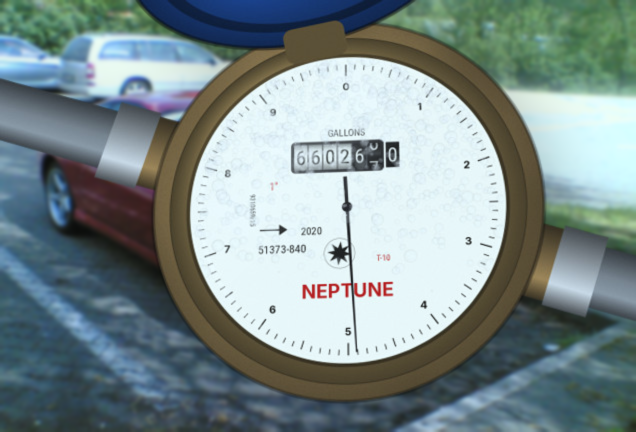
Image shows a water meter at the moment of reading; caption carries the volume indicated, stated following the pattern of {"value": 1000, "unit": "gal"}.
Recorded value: {"value": 6602664.9, "unit": "gal"}
